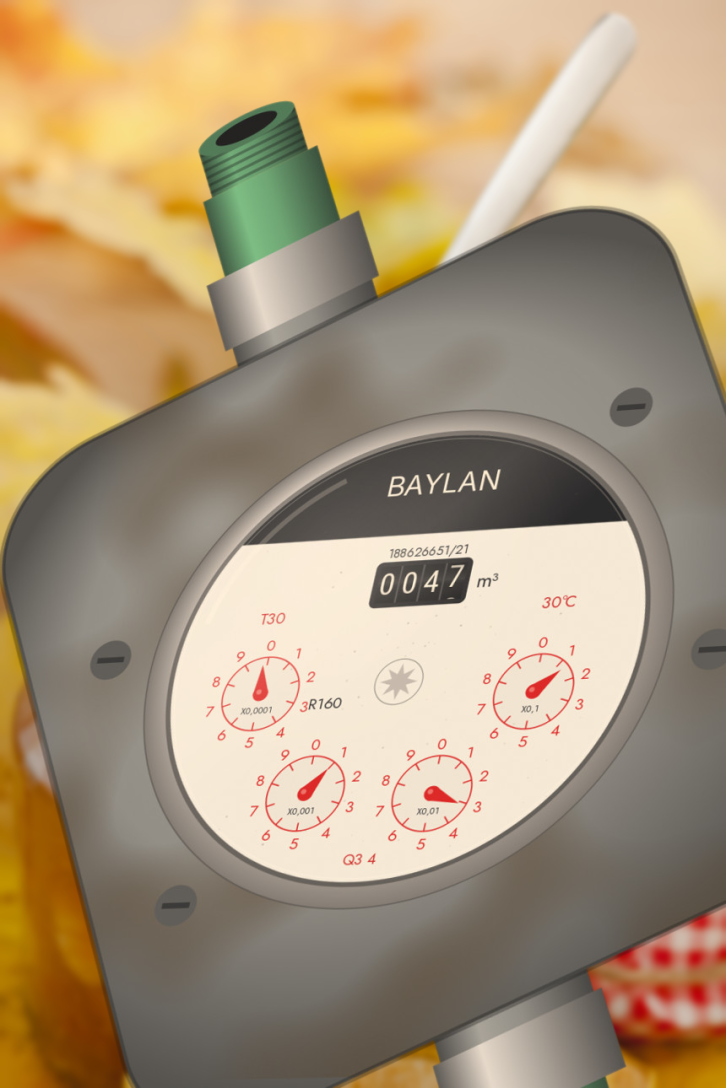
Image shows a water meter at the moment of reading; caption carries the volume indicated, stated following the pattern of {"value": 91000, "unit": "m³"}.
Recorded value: {"value": 47.1309, "unit": "m³"}
